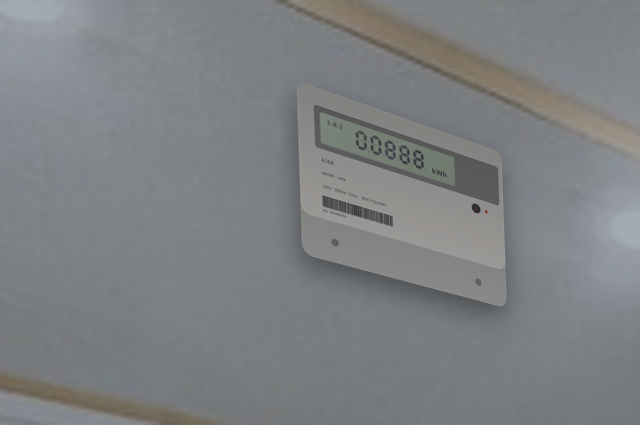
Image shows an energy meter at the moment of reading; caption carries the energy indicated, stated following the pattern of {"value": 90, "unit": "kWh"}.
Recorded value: {"value": 888, "unit": "kWh"}
